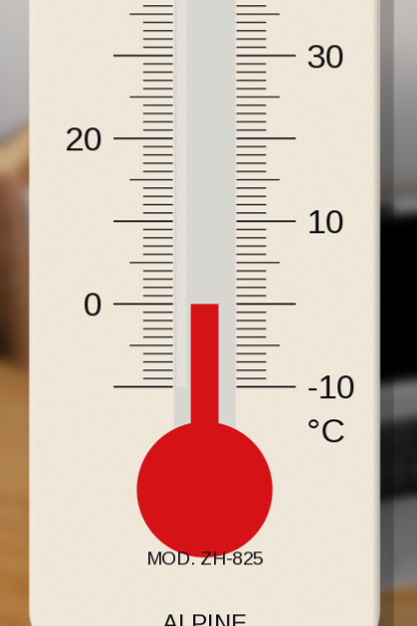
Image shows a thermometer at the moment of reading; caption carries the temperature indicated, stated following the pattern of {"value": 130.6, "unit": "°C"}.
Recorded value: {"value": 0, "unit": "°C"}
